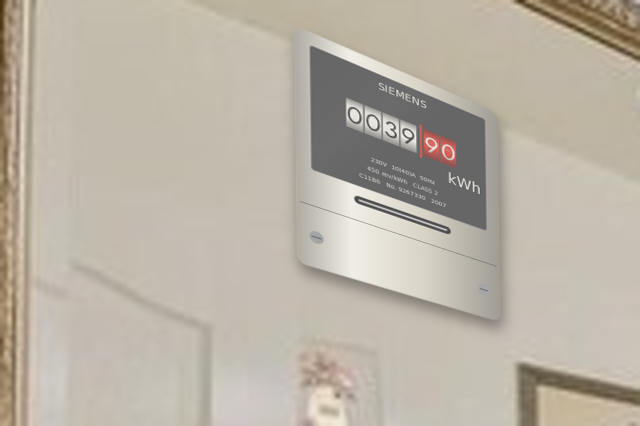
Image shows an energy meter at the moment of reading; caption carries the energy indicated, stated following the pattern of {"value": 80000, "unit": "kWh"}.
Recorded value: {"value": 39.90, "unit": "kWh"}
